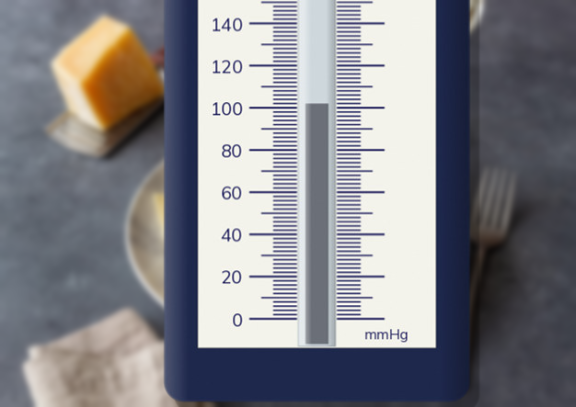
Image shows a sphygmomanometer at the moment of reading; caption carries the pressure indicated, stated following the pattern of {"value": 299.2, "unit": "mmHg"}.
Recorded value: {"value": 102, "unit": "mmHg"}
